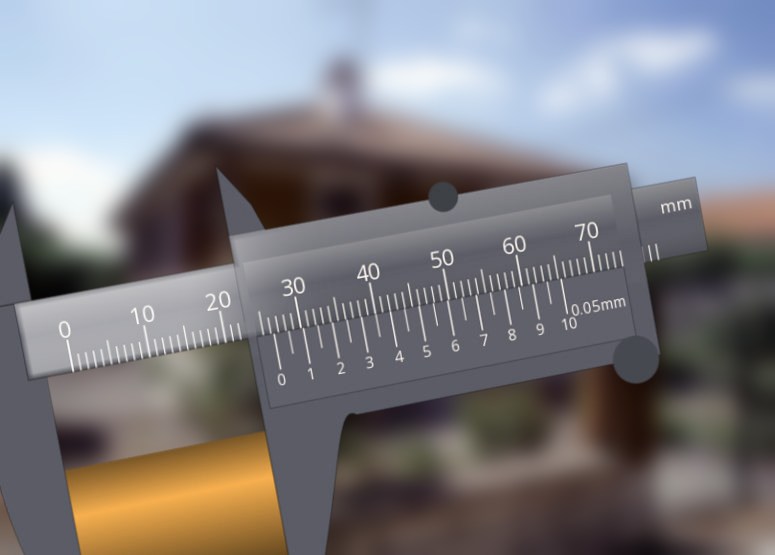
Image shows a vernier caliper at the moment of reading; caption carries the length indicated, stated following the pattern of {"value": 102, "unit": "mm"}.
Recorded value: {"value": 26.4, "unit": "mm"}
